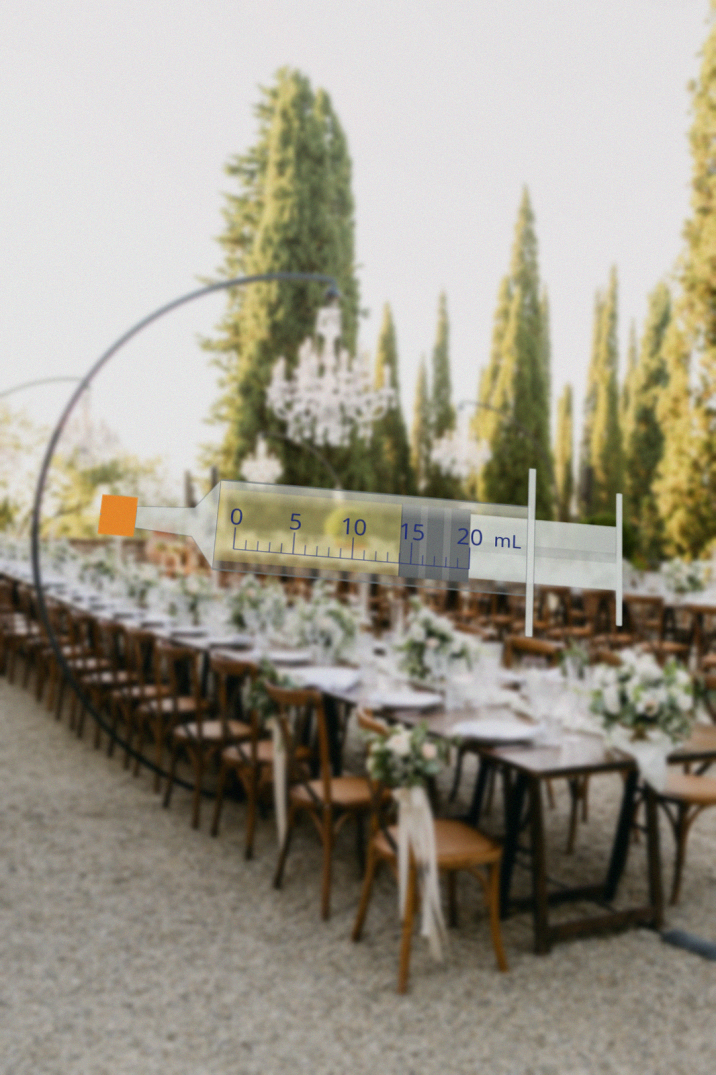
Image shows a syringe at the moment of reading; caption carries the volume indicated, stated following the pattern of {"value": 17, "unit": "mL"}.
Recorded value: {"value": 14, "unit": "mL"}
